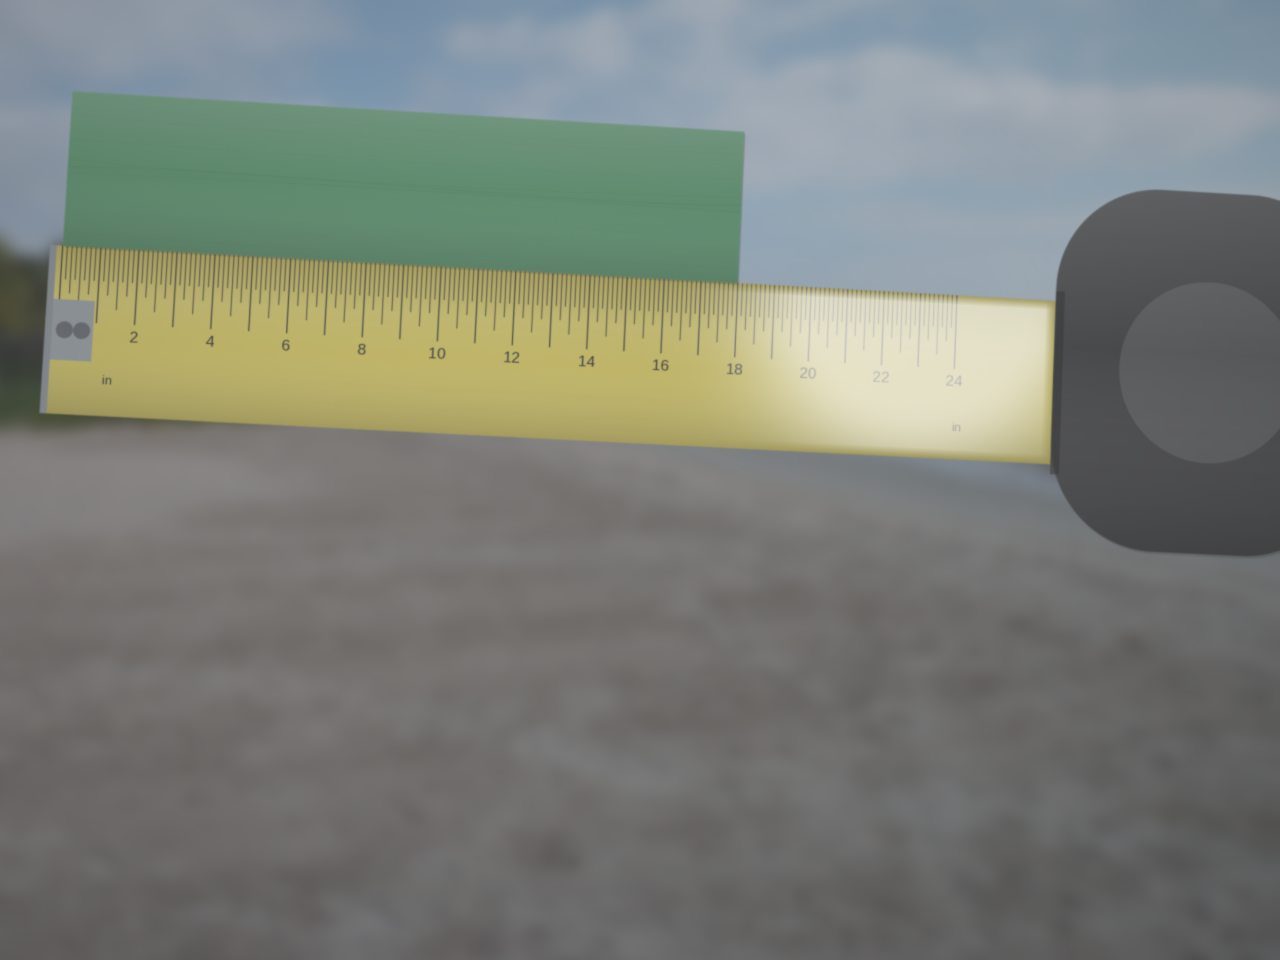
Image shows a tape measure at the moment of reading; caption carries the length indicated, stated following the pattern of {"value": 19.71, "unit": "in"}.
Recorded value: {"value": 18, "unit": "in"}
